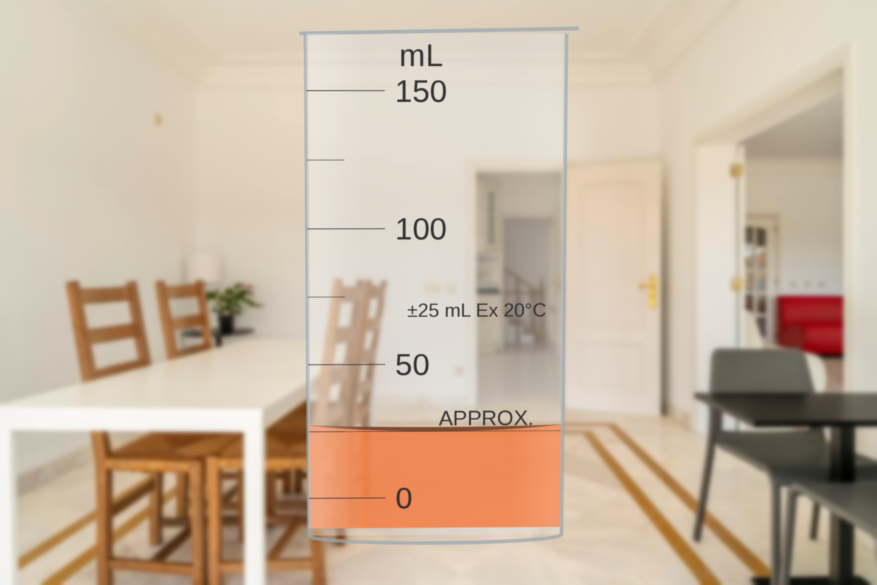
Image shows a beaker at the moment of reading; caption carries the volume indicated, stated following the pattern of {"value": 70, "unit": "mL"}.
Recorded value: {"value": 25, "unit": "mL"}
